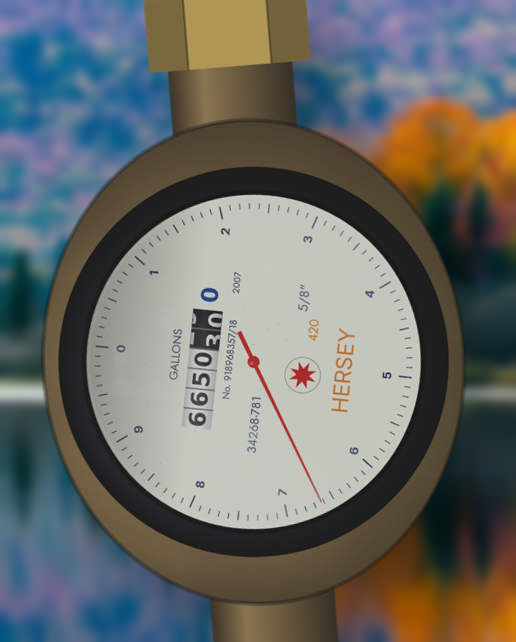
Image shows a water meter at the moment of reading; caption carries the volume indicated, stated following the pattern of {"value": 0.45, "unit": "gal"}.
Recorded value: {"value": 6650296.6, "unit": "gal"}
